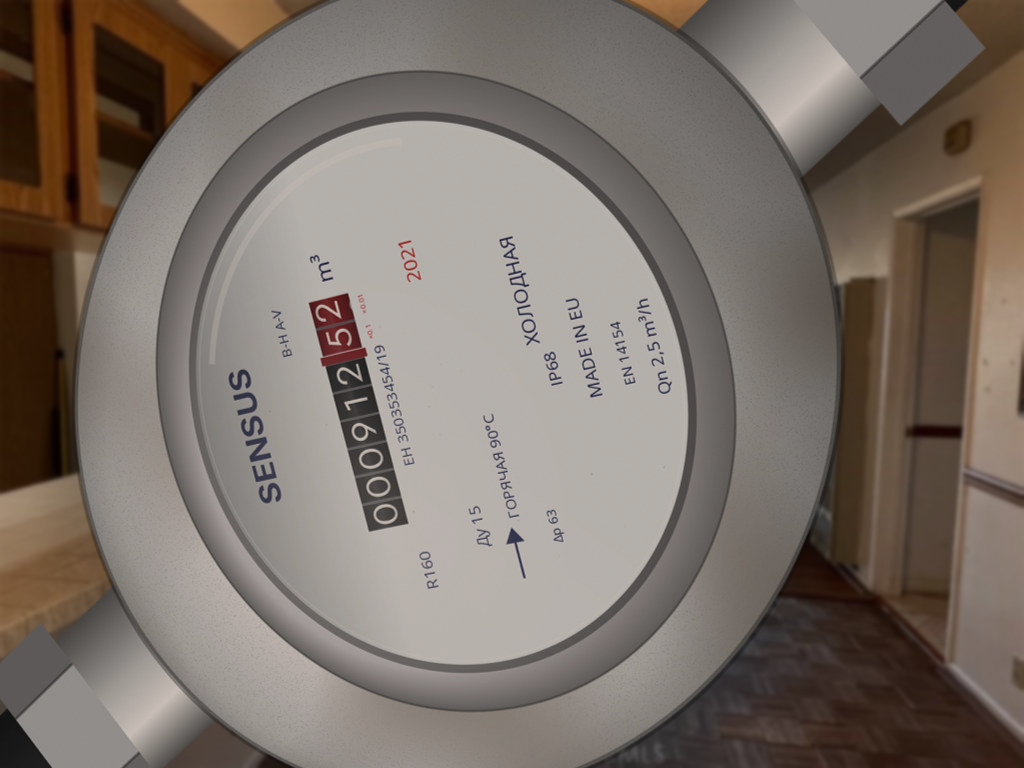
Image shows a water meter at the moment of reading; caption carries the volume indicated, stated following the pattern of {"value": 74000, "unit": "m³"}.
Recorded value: {"value": 912.52, "unit": "m³"}
